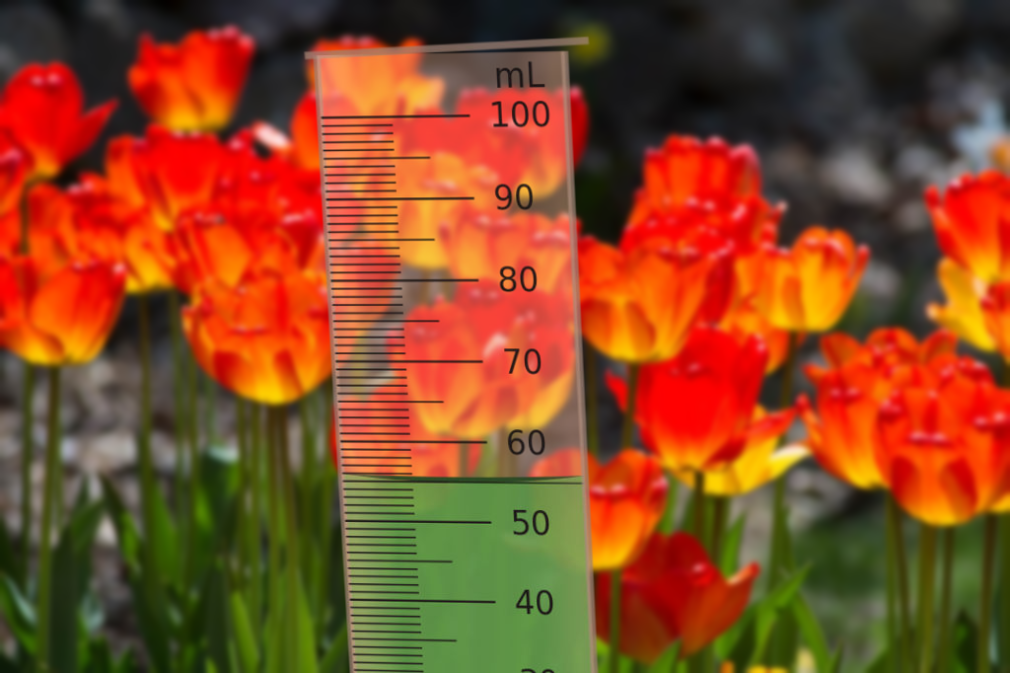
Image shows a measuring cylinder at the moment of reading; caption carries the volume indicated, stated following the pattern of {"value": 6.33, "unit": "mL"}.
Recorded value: {"value": 55, "unit": "mL"}
